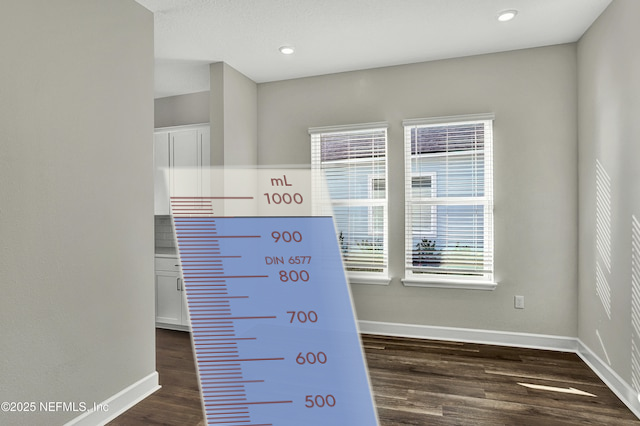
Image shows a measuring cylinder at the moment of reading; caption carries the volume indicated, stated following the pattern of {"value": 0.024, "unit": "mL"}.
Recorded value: {"value": 950, "unit": "mL"}
